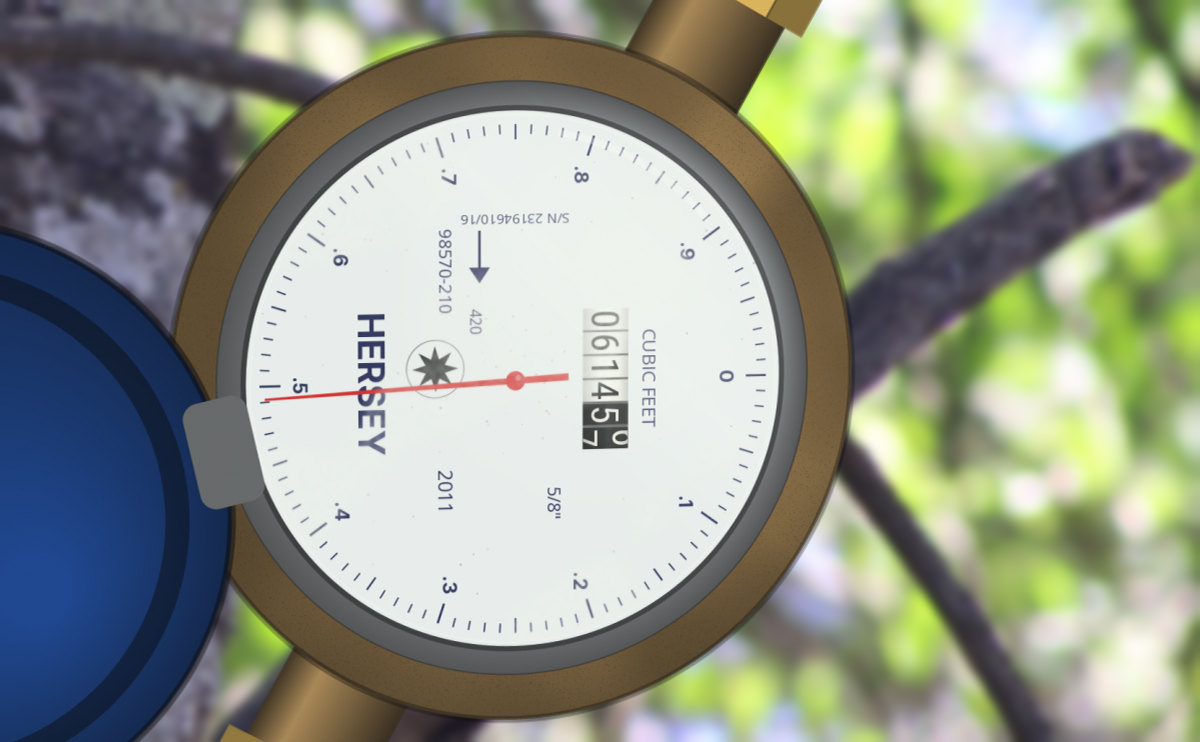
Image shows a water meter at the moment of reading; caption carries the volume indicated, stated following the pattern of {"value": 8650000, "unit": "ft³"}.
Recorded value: {"value": 61456.49, "unit": "ft³"}
